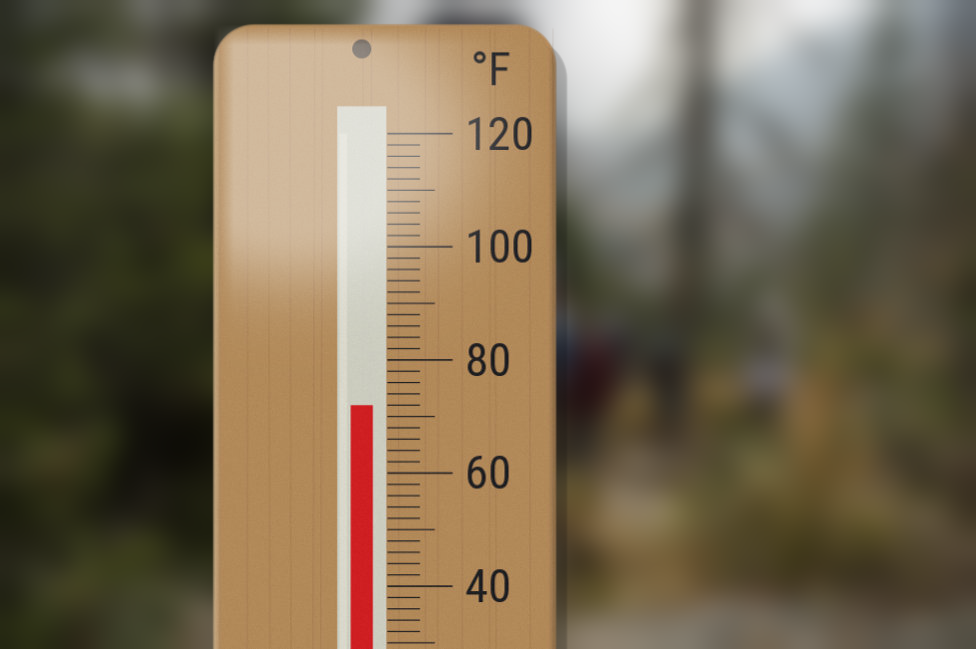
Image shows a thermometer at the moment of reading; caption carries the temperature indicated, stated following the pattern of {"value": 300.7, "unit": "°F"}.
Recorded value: {"value": 72, "unit": "°F"}
